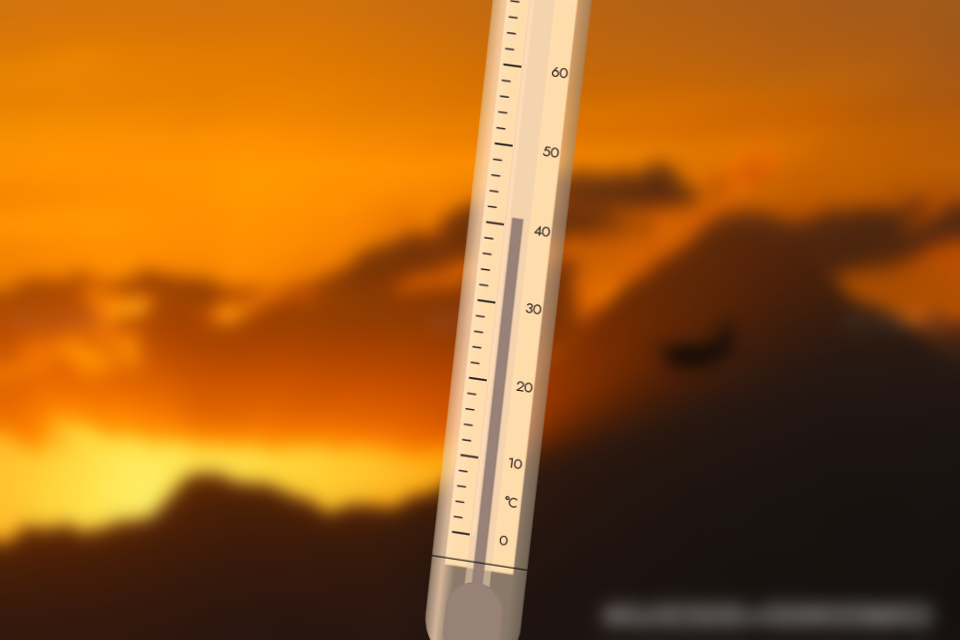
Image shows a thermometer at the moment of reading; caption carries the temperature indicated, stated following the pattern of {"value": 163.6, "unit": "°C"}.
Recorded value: {"value": 41, "unit": "°C"}
